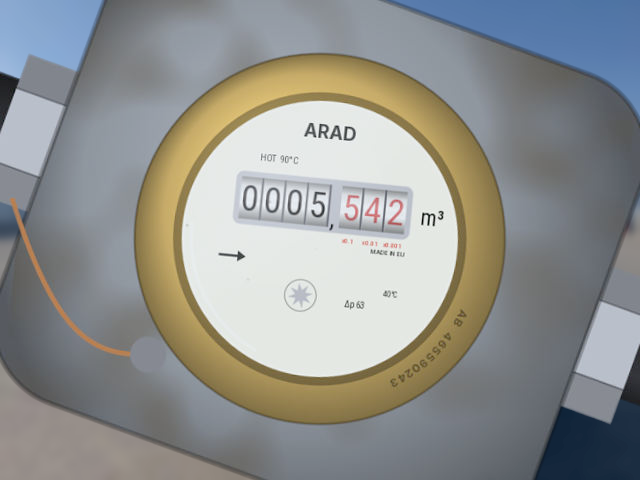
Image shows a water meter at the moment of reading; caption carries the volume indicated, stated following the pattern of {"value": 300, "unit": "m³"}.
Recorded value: {"value": 5.542, "unit": "m³"}
